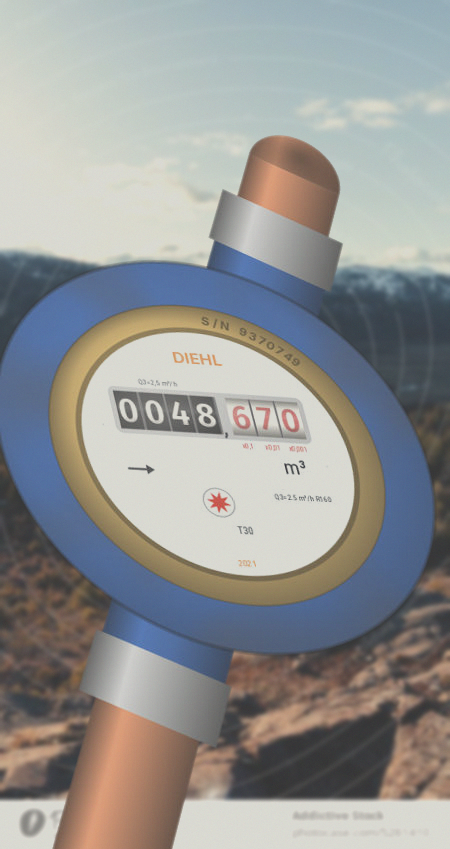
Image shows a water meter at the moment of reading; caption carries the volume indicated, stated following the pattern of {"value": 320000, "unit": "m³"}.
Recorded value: {"value": 48.670, "unit": "m³"}
